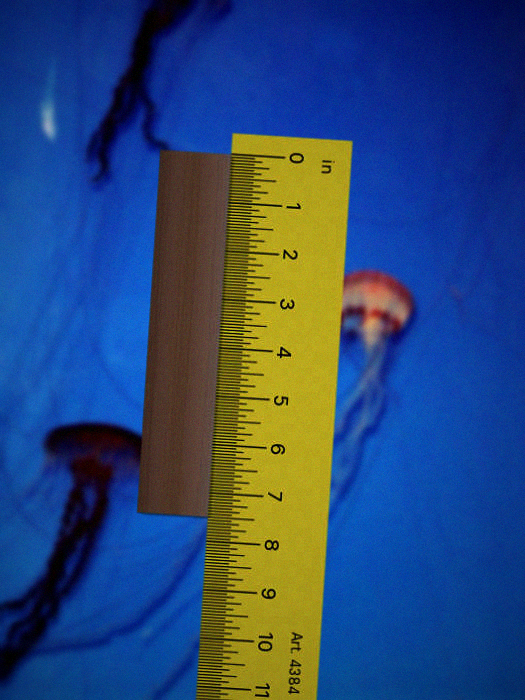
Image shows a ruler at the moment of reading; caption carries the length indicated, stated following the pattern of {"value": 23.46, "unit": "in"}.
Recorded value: {"value": 7.5, "unit": "in"}
